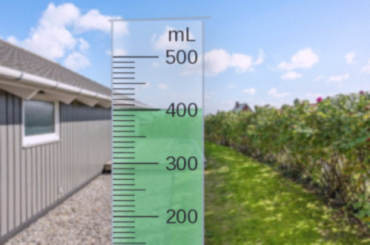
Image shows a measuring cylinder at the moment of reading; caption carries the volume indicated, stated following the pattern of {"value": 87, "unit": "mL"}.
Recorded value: {"value": 400, "unit": "mL"}
